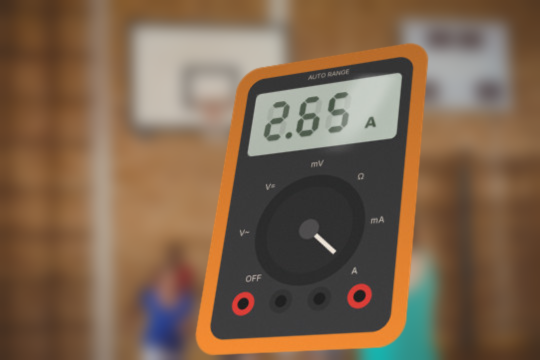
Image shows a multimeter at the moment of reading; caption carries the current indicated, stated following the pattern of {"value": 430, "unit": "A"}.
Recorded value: {"value": 2.65, "unit": "A"}
